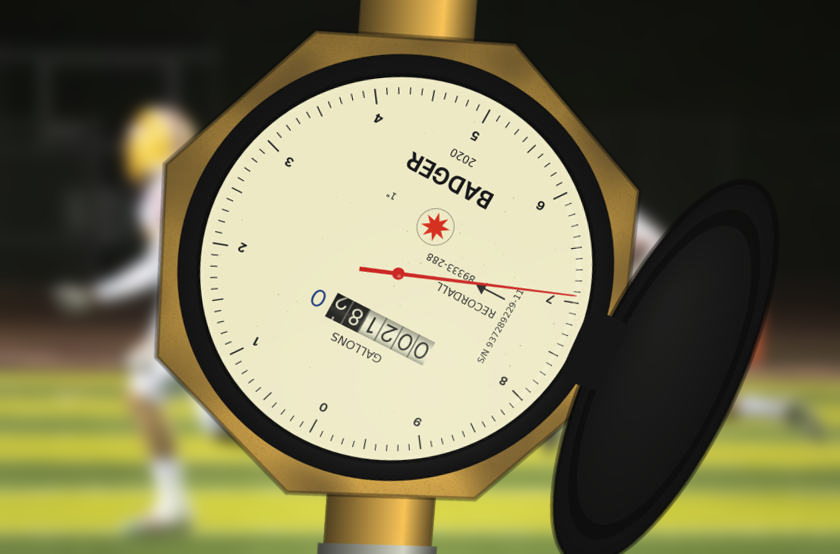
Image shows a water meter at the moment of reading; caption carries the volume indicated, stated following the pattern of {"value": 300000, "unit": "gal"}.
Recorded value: {"value": 21816.9, "unit": "gal"}
